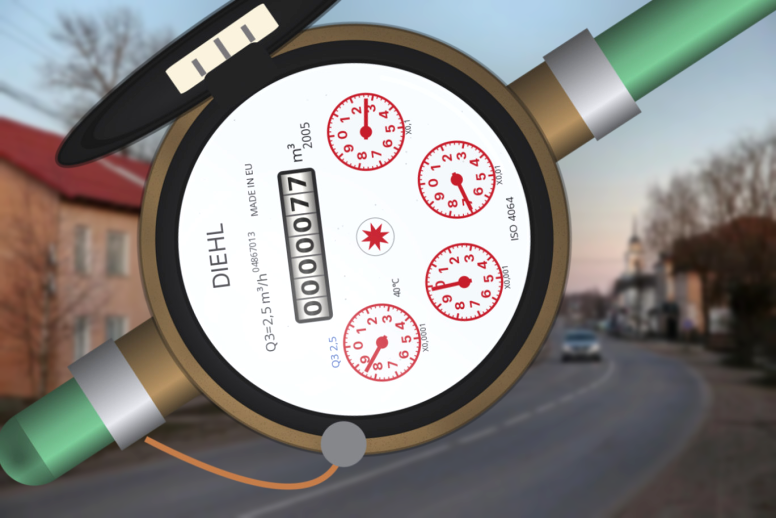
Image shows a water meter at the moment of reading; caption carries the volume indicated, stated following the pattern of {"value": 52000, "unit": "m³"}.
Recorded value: {"value": 77.2698, "unit": "m³"}
